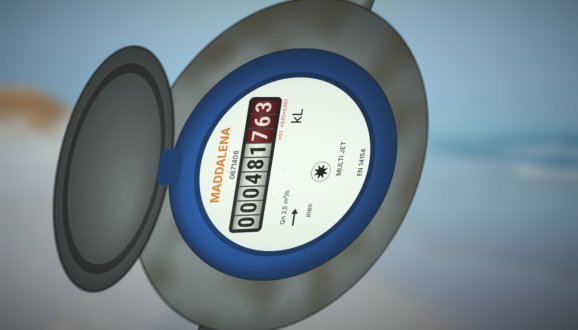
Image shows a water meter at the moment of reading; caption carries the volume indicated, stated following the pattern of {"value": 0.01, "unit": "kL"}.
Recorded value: {"value": 481.763, "unit": "kL"}
